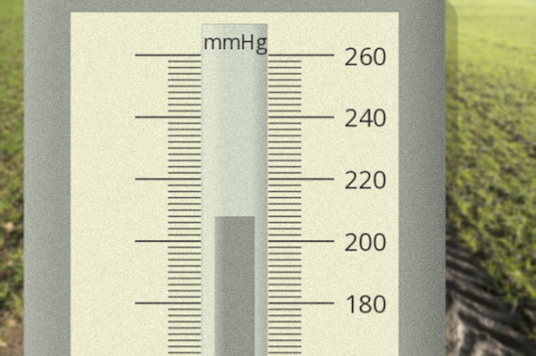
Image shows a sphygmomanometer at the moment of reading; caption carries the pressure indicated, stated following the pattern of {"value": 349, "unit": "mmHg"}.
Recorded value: {"value": 208, "unit": "mmHg"}
